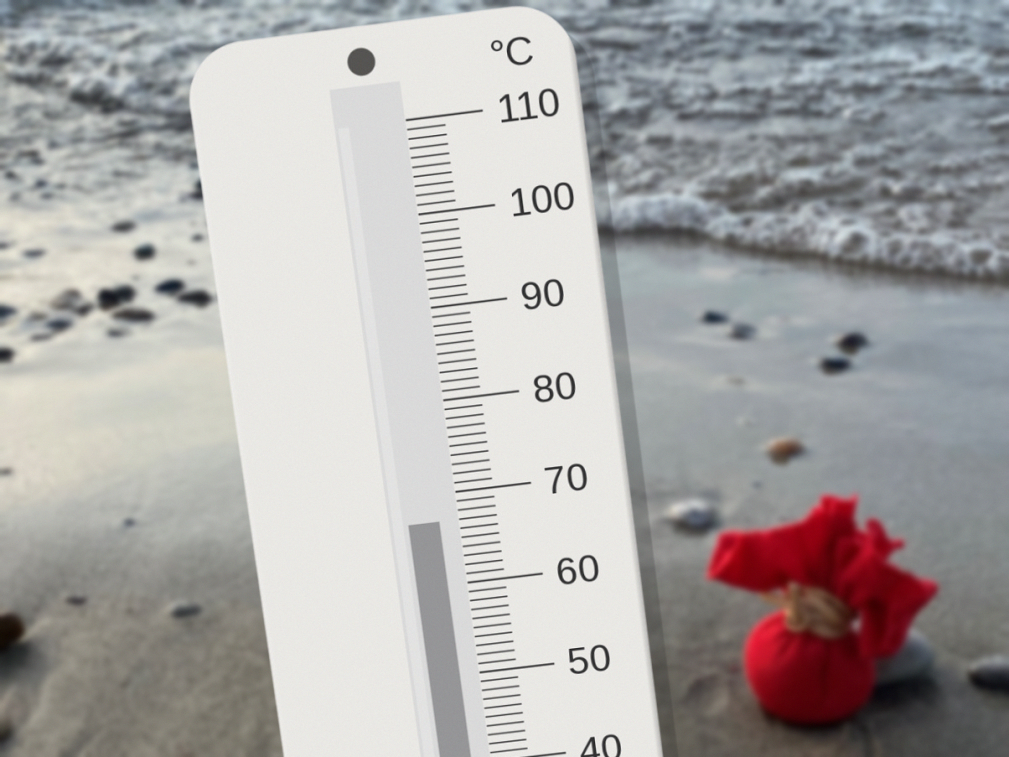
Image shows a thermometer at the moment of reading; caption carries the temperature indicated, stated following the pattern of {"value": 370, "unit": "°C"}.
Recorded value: {"value": 67, "unit": "°C"}
